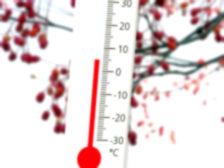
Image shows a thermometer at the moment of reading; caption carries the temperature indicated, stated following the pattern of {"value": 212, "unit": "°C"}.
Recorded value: {"value": 5, "unit": "°C"}
